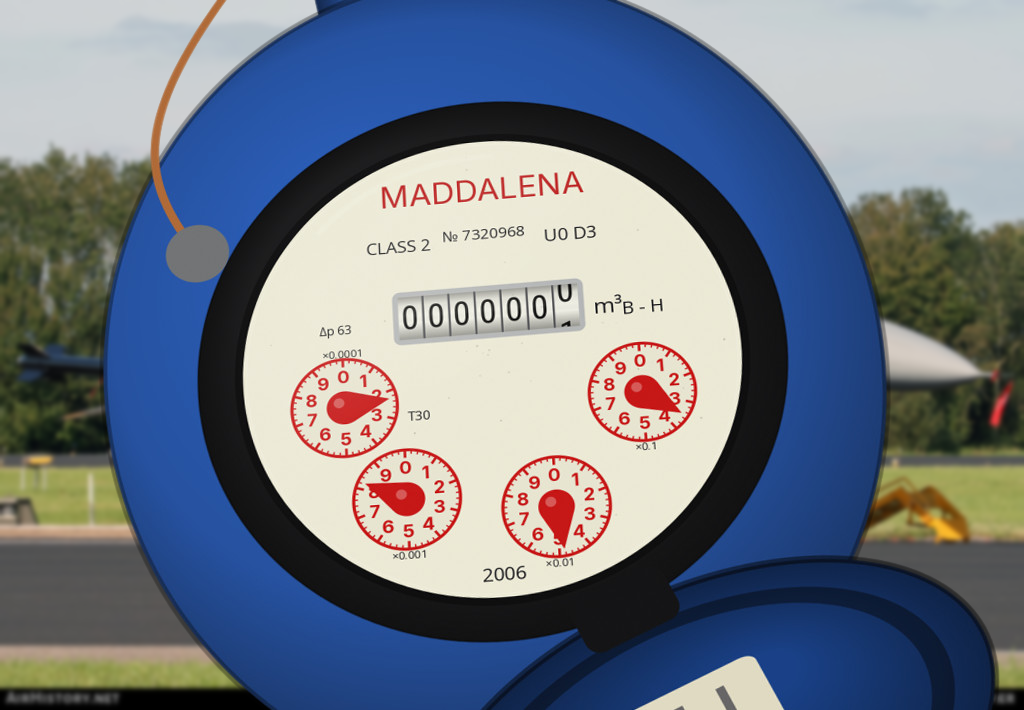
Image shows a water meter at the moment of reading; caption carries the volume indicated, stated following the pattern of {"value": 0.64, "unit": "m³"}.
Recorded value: {"value": 0.3482, "unit": "m³"}
